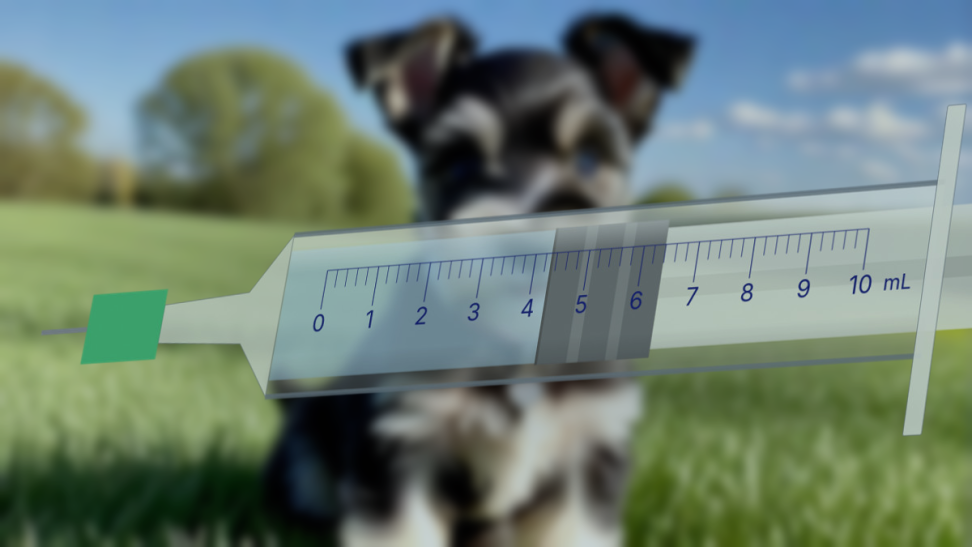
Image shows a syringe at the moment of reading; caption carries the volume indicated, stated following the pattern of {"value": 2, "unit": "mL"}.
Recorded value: {"value": 4.3, "unit": "mL"}
